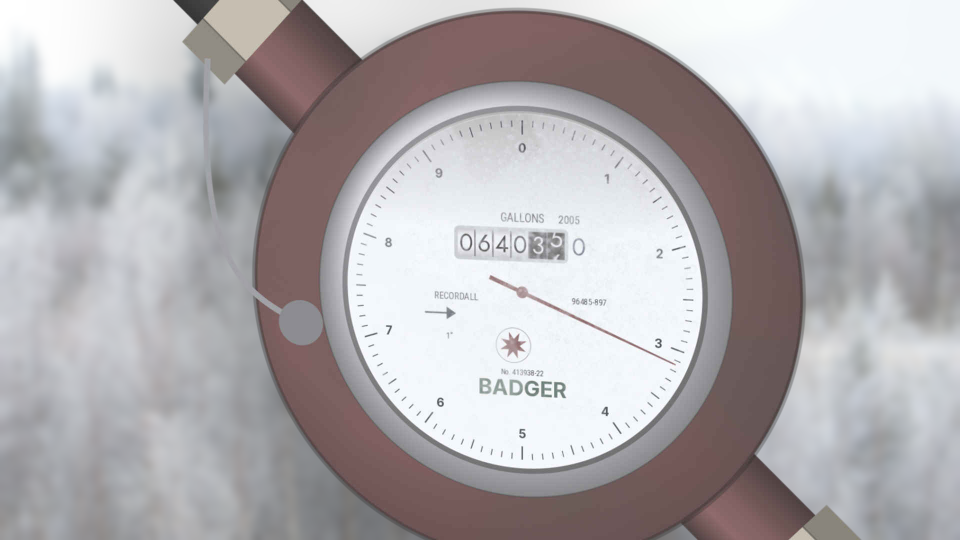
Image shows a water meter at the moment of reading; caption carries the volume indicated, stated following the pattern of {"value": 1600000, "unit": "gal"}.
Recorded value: {"value": 640353.1, "unit": "gal"}
